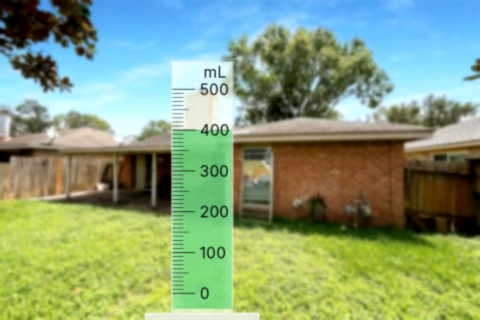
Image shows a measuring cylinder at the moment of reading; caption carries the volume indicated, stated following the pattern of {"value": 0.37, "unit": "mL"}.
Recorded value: {"value": 400, "unit": "mL"}
